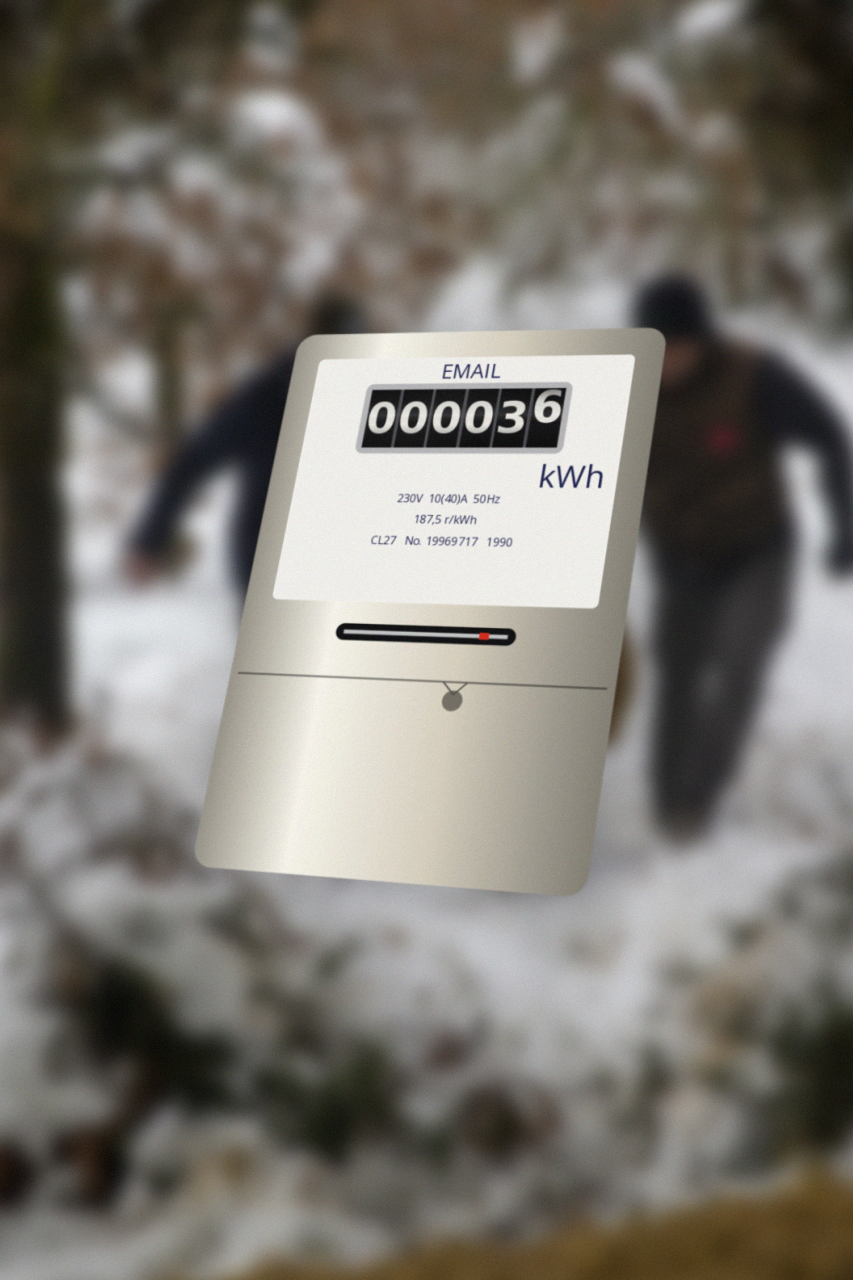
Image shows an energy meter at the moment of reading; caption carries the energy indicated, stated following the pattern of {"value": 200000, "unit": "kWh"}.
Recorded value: {"value": 36, "unit": "kWh"}
